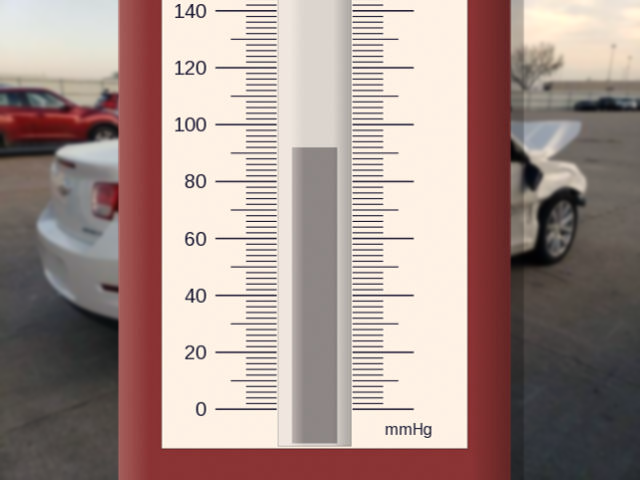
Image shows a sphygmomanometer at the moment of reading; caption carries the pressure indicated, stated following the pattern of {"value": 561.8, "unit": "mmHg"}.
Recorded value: {"value": 92, "unit": "mmHg"}
